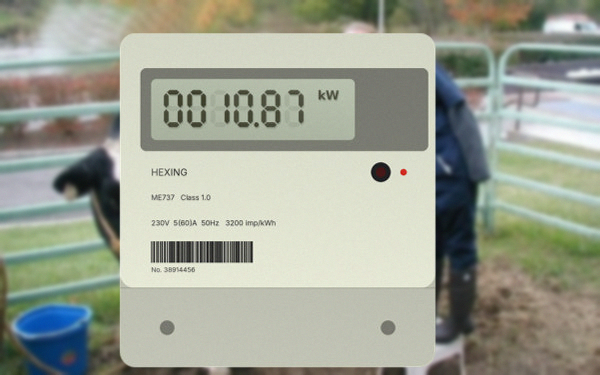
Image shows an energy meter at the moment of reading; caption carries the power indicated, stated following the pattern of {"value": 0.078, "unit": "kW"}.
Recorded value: {"value": 10.87, "unit": "kW"}
